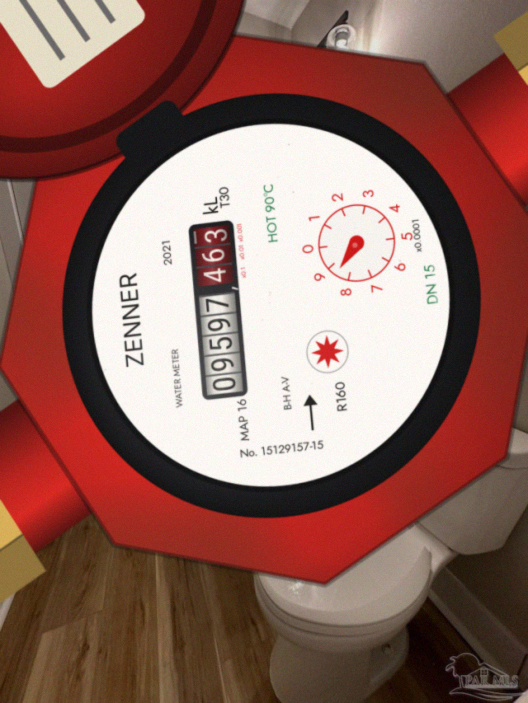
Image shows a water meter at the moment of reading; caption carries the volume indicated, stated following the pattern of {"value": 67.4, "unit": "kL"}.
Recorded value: {"value": 9597.4628, "unit": "kL"}
